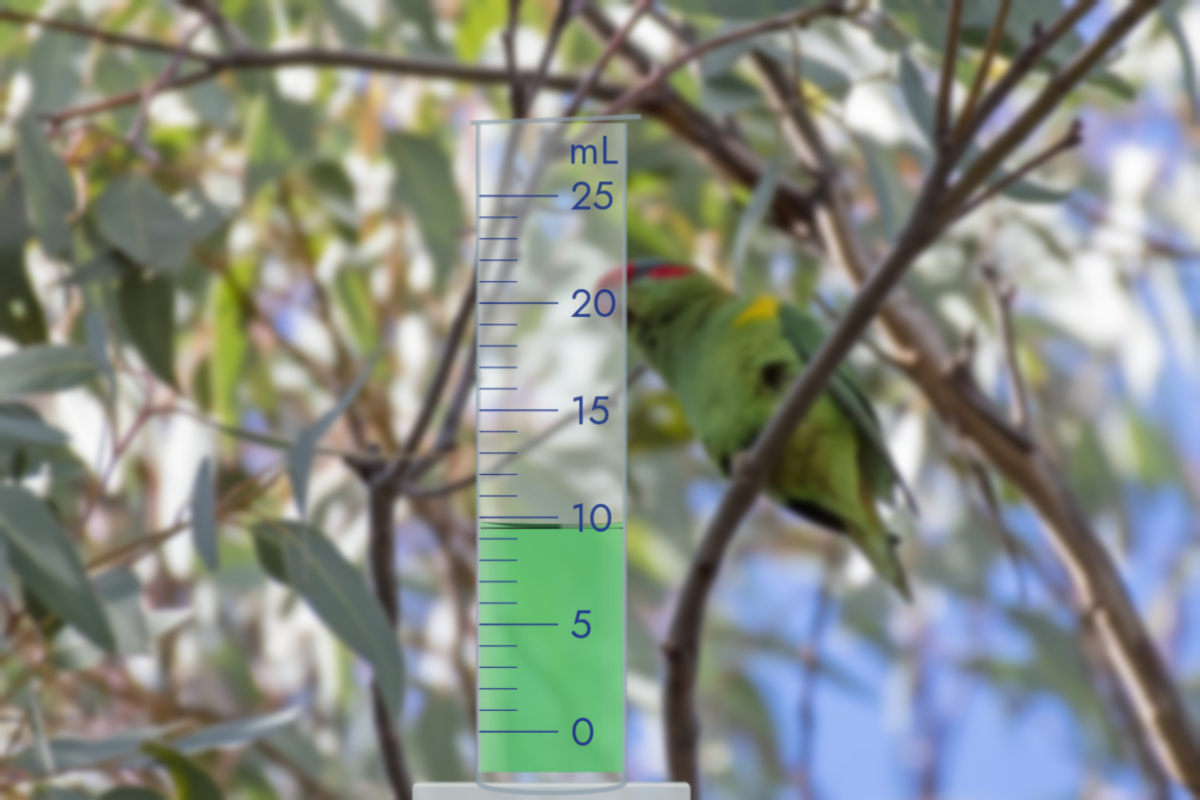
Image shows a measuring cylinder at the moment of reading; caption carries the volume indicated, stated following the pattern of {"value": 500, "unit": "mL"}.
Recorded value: {"value": 9.5, "unit": "mL"}
